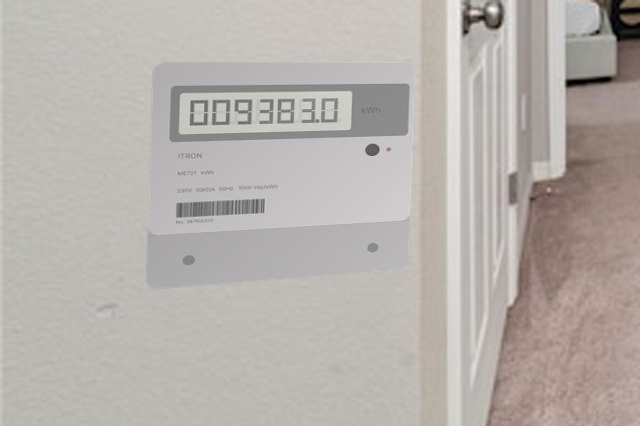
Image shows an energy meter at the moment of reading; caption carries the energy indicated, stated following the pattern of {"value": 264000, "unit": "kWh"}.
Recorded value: {"value": 9383.0, "unit": "kWh"}
